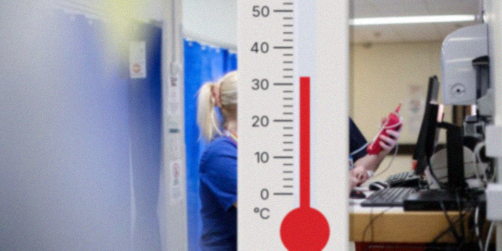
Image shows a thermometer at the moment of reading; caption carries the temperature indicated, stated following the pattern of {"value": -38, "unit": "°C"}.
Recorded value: {"value": 32, "unit": "°C"}
